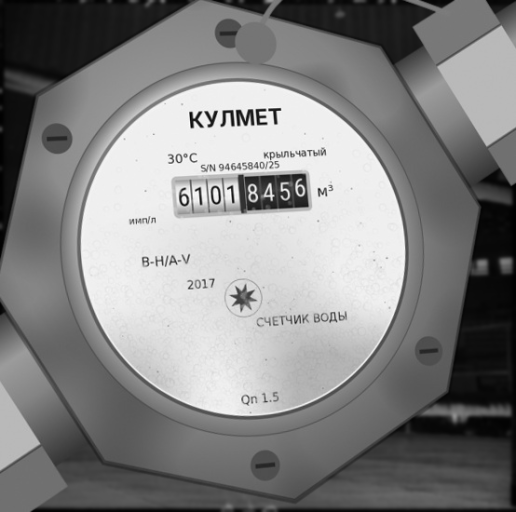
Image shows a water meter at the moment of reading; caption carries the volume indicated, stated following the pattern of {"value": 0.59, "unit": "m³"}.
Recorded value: {"value": 6101.8456, "unit": "m³"}
